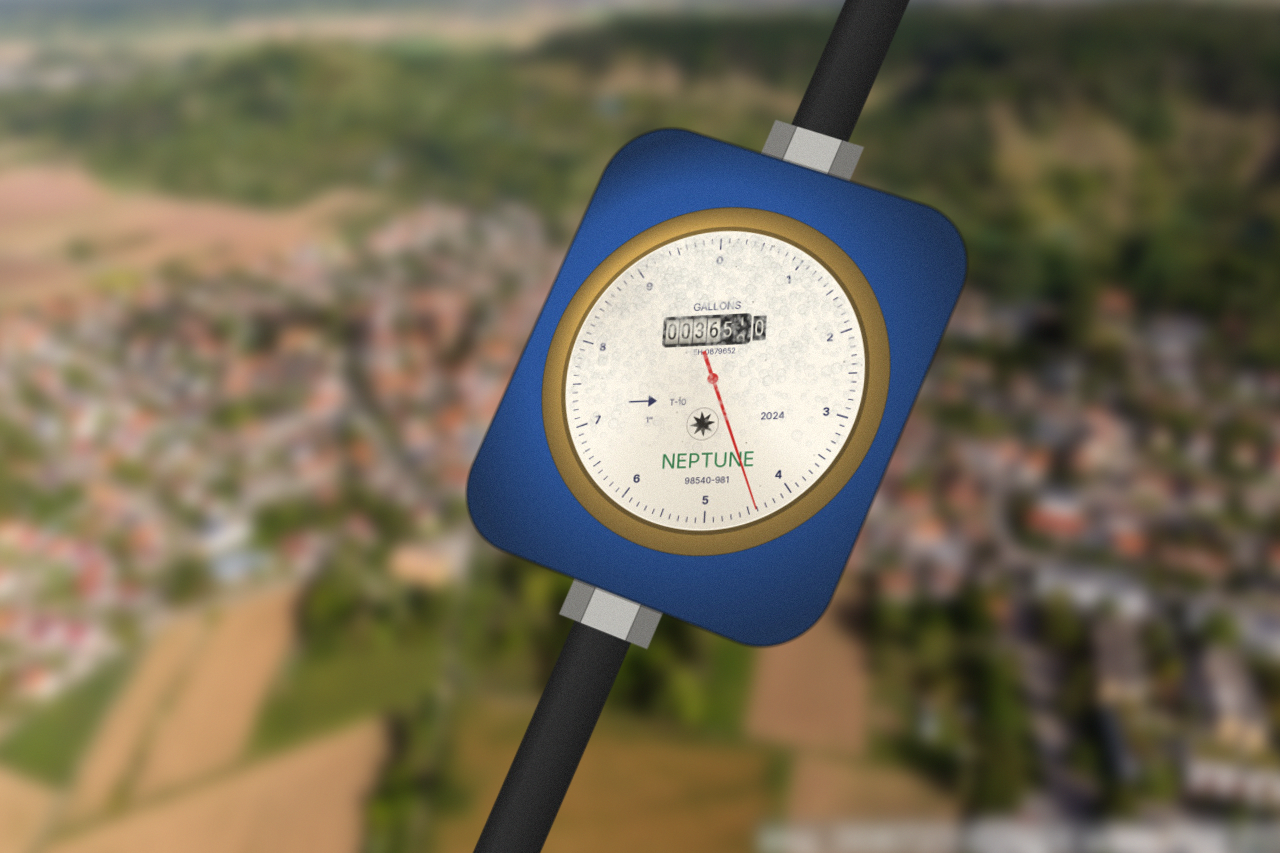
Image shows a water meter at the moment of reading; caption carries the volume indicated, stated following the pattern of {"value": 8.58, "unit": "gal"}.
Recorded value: {"value": 36514.4, "unit": "gal"}
